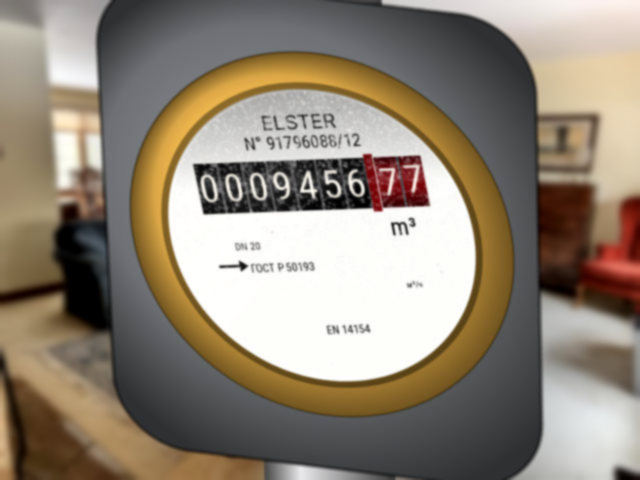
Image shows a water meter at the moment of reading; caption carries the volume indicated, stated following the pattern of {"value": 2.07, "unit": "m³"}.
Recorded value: {"value": 9456.77, "unit": "m³"}
